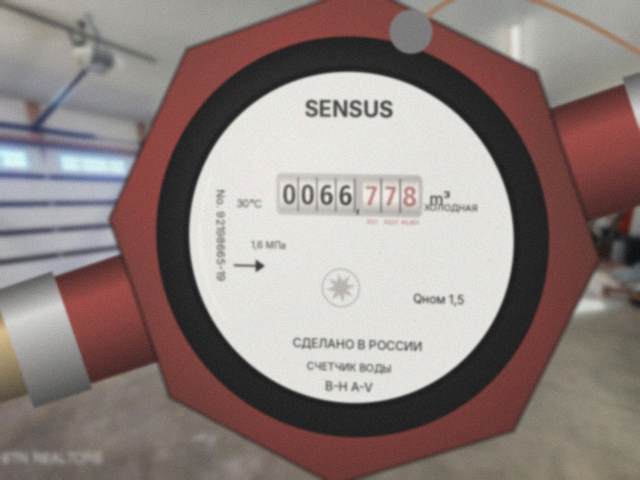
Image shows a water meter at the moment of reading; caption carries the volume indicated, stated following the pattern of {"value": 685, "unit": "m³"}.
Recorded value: {"value": 66.778, "unit": "m³"}
